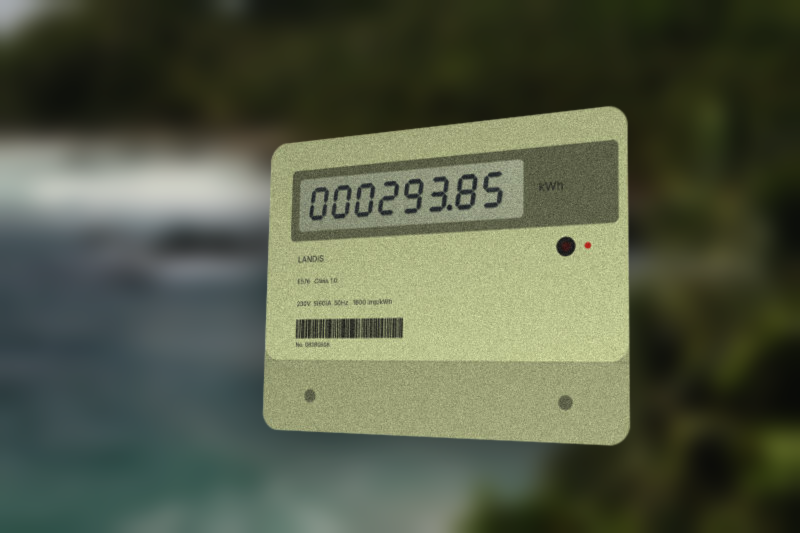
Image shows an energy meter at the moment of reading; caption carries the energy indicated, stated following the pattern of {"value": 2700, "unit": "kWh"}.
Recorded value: {"value": 293.85, "unit": "kWh"}
